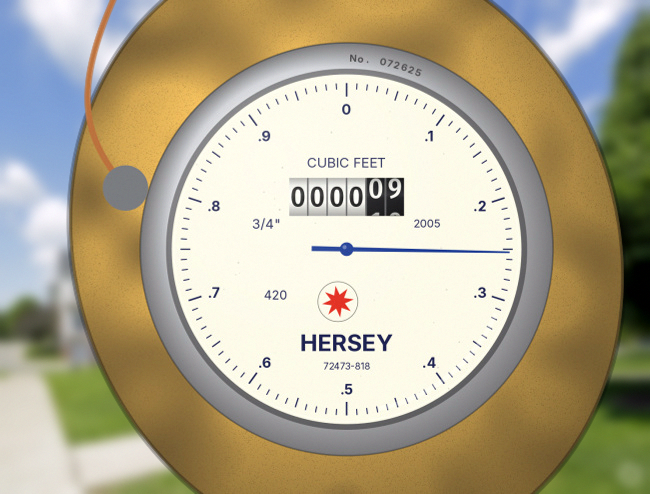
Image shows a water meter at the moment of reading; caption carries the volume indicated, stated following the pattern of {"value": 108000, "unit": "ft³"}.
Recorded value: {"value": 9.25, "unit": "ft³"}
